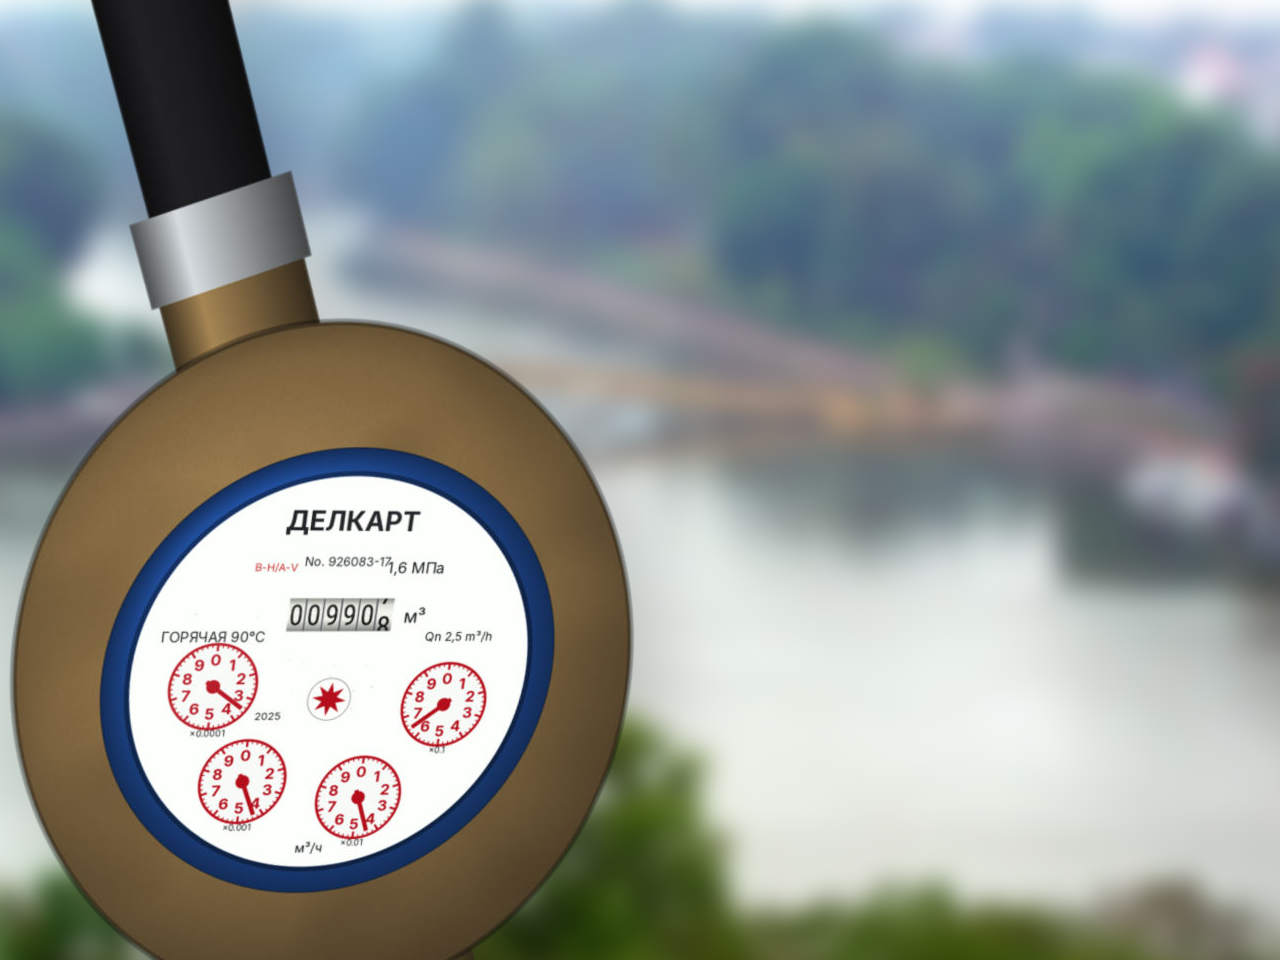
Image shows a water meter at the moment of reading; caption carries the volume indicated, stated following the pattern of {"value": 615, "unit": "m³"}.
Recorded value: {"value": 9907.6443, "unit": "m³"}
